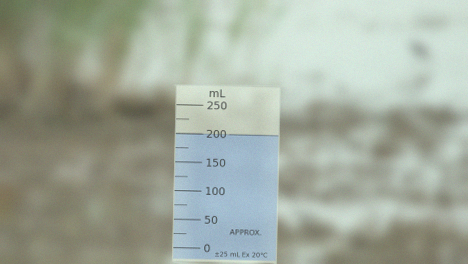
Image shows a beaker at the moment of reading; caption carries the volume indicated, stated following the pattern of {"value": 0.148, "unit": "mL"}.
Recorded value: {"value": 200, "unit": "mL"}
